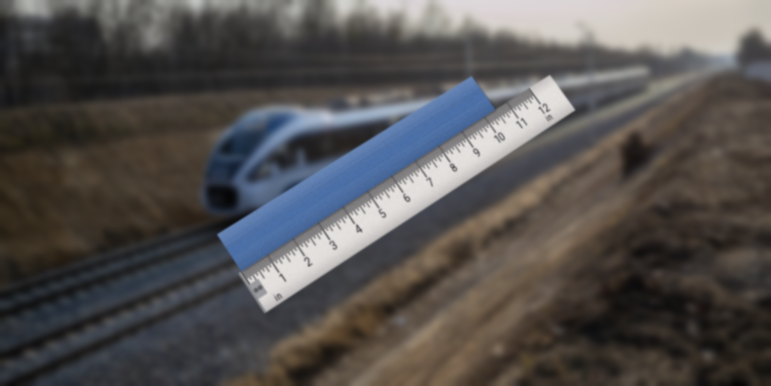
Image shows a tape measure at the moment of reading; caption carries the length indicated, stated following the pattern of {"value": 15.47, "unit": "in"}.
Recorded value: {"value": 10.5, "unit": "in"}
